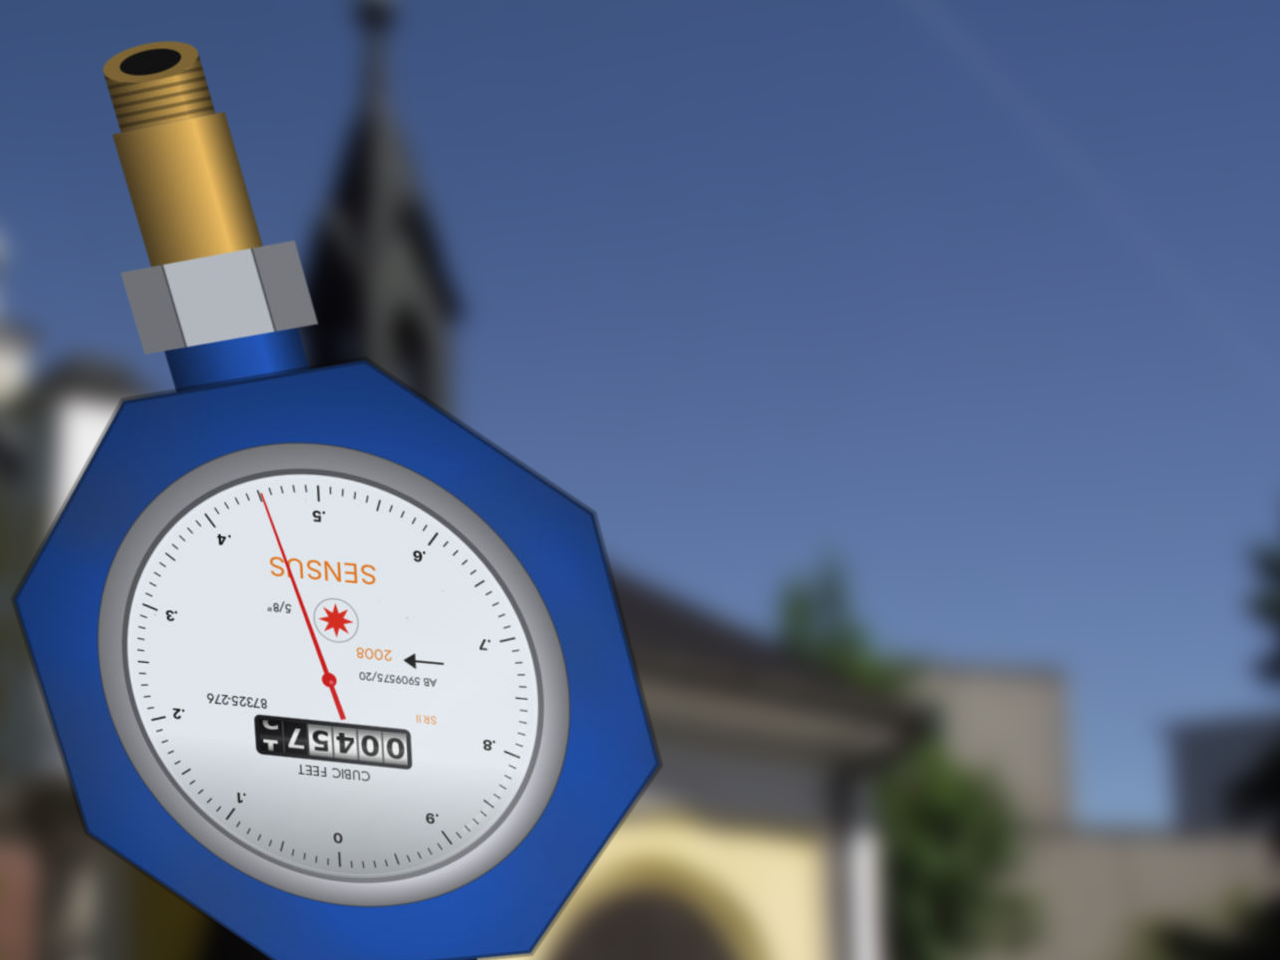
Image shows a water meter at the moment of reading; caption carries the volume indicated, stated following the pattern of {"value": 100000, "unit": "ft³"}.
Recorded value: {"value": 4571.45, "unit": "ft³"}
